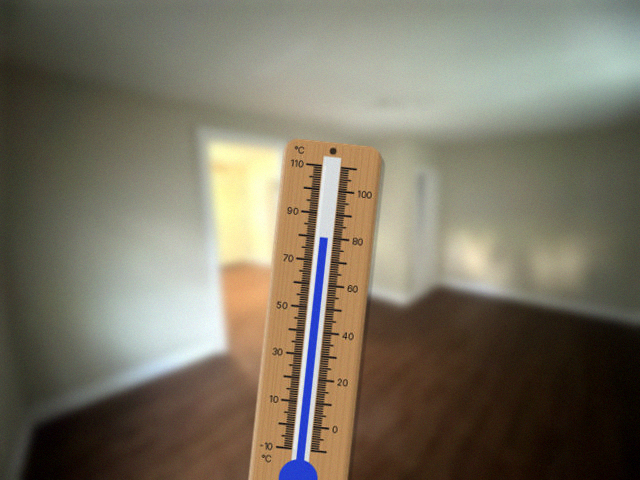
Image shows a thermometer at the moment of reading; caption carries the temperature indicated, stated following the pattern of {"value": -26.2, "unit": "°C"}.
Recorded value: {"value": 80, "unit": "°C"}
